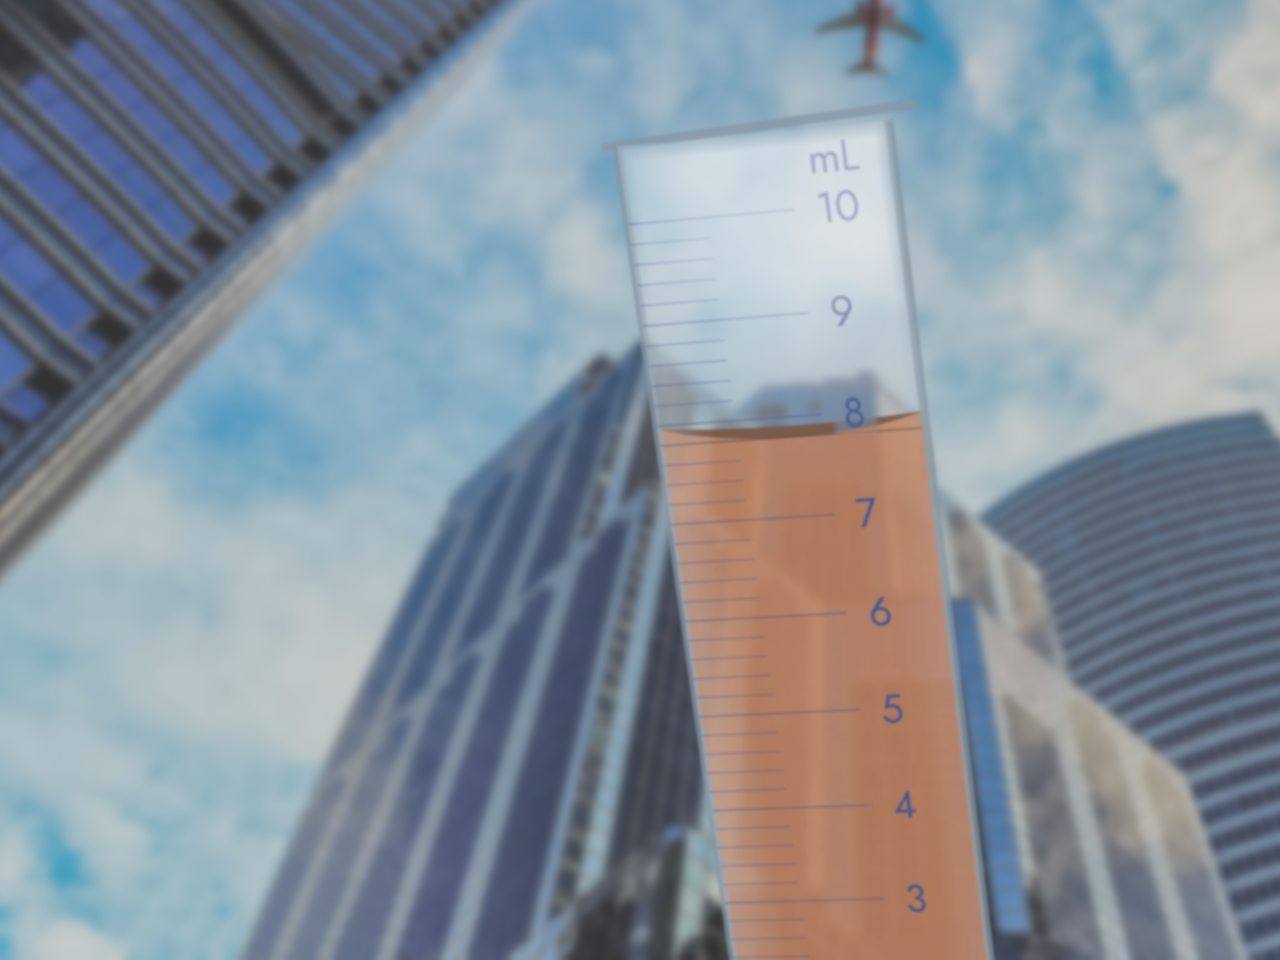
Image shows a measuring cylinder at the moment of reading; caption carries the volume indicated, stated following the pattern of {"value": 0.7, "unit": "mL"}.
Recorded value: {"value": 7.8, "unit": "mL"}
